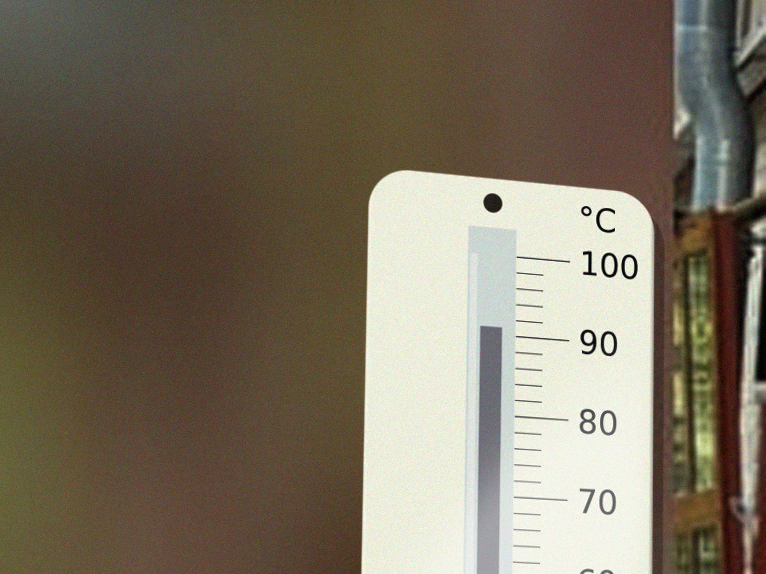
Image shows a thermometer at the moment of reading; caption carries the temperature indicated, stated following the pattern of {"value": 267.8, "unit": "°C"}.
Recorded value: {"value": 91, "unit": "°C"}
